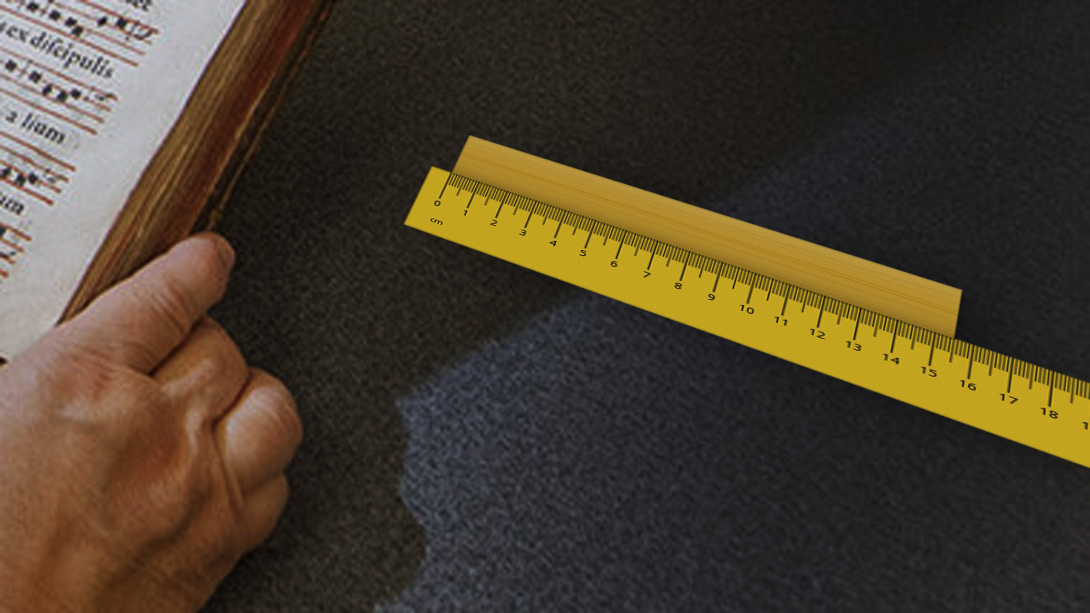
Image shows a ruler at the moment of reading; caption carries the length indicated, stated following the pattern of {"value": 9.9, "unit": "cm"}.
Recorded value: {"value": 15.5, "unit": "cm"}
